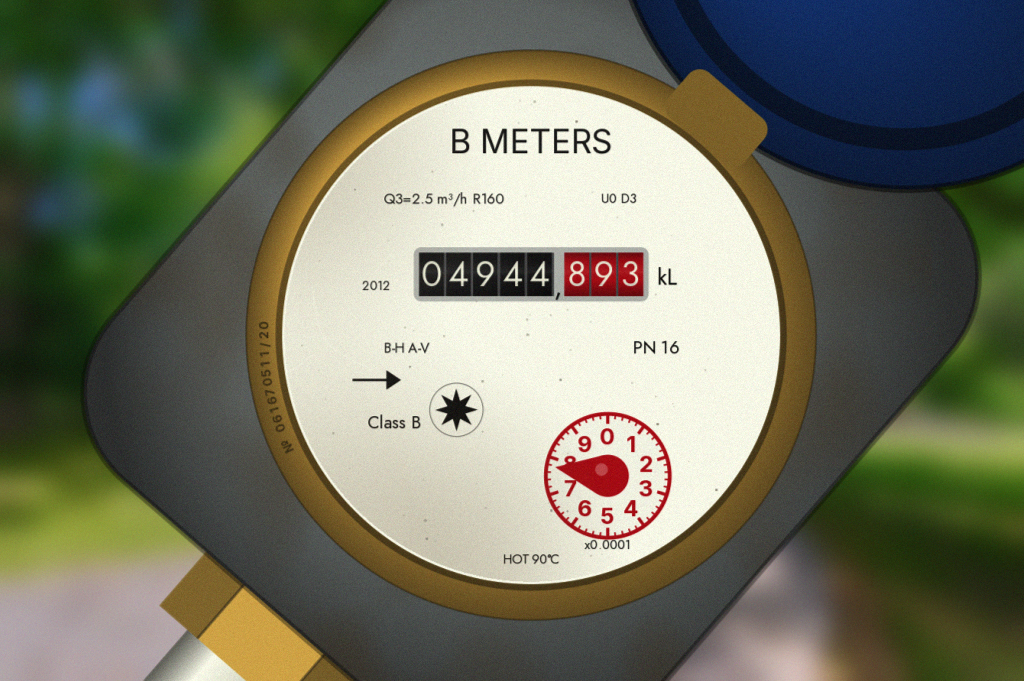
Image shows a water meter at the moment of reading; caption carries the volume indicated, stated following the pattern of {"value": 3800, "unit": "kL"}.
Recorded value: {"value": 4944.8937, "unit": "kL"}
